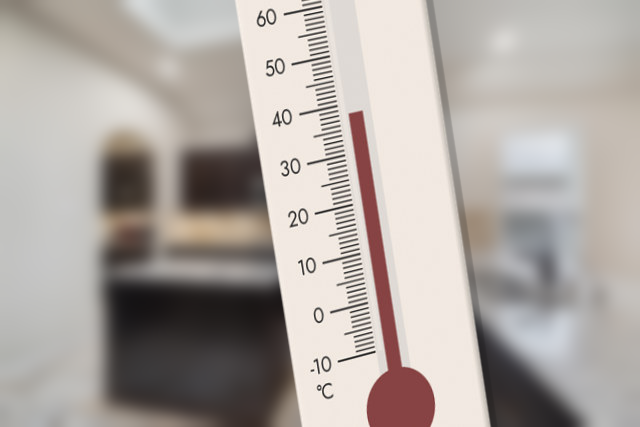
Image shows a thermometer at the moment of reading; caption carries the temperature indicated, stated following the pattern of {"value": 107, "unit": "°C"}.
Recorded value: {"value": 38, "unit": "°C"}
